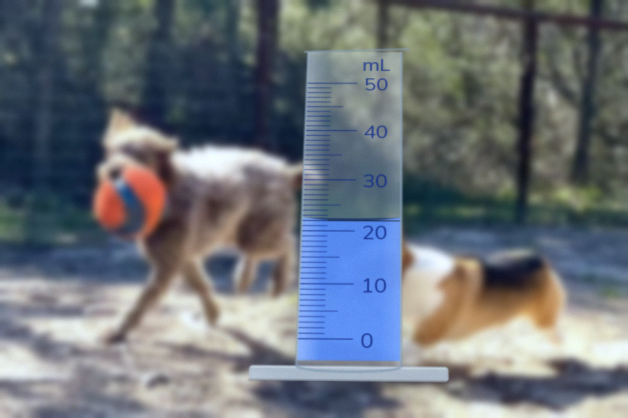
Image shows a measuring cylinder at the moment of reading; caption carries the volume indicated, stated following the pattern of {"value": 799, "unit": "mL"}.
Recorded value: {"value": 22, "unit": "mL"}
